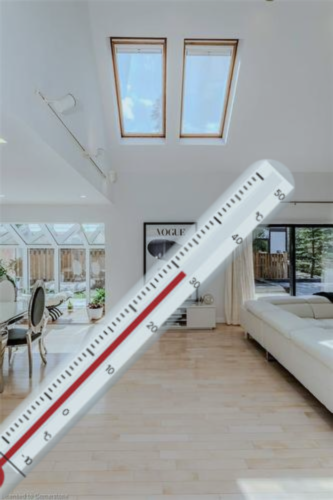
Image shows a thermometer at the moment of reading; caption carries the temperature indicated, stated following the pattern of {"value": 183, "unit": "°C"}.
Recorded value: {"value": 30, "unit": "°C"}
